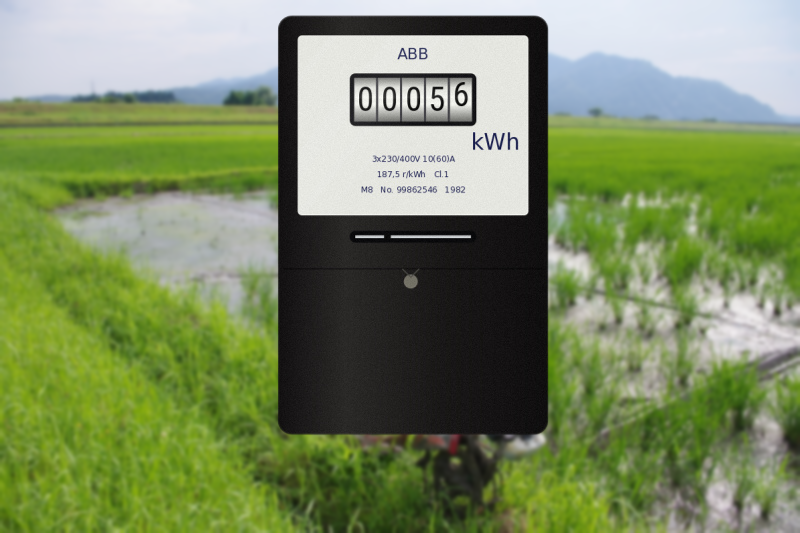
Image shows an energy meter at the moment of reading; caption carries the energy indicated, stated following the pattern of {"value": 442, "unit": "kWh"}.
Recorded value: {"value": 56, "unit": "kWh"}
